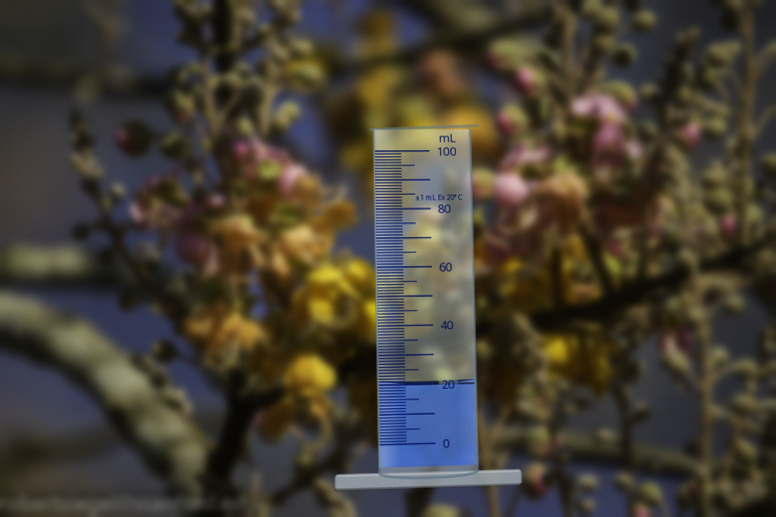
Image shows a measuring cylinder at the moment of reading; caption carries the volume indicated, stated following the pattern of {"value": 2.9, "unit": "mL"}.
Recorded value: {"value": 20, "unit": "mL"}
